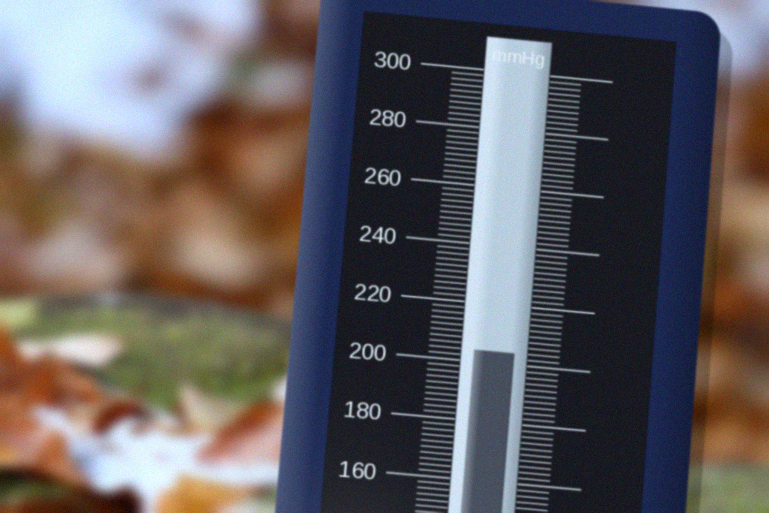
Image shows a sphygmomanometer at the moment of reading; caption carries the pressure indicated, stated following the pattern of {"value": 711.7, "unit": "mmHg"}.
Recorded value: {"value": 204, "unit": "mmHg"}
